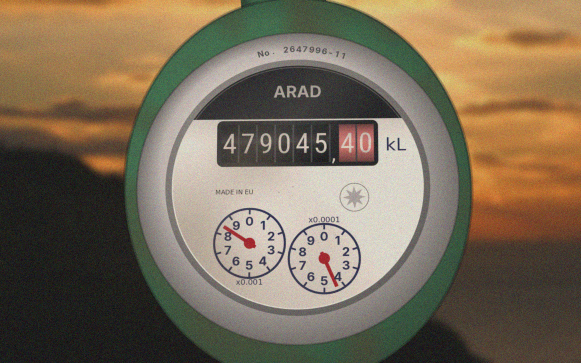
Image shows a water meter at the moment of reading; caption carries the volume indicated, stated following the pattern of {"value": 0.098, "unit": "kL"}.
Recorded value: {"value": 479045.4084, "unit": "kL"}
